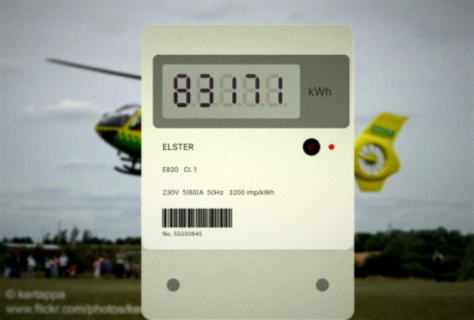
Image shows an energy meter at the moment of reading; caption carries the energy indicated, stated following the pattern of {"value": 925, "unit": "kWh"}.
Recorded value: {"value": 83171, "unit": "kWh"}
